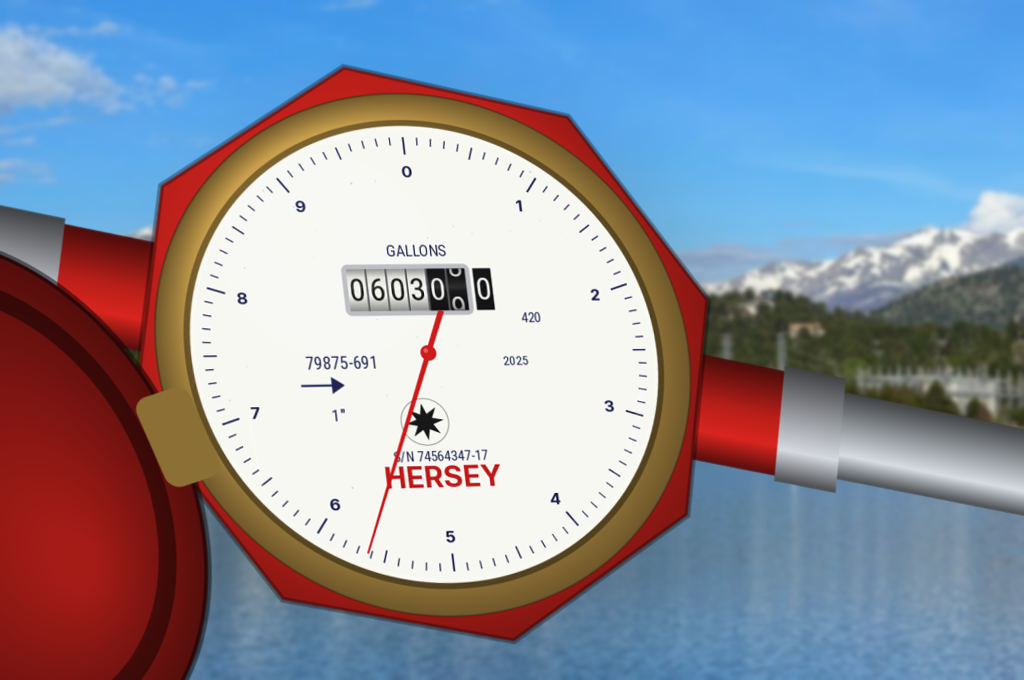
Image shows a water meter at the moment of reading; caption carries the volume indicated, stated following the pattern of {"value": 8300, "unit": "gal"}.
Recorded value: {"value": 603085.6, "unit": "gal"}
